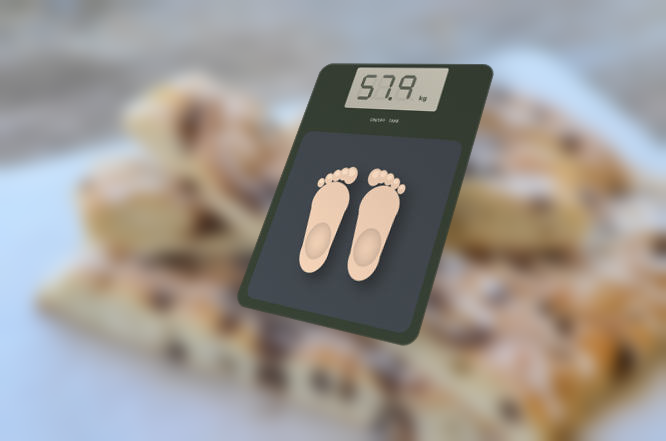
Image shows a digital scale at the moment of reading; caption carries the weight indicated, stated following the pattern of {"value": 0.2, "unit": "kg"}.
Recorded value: {"value": 57.9, "unit": "kg"}
